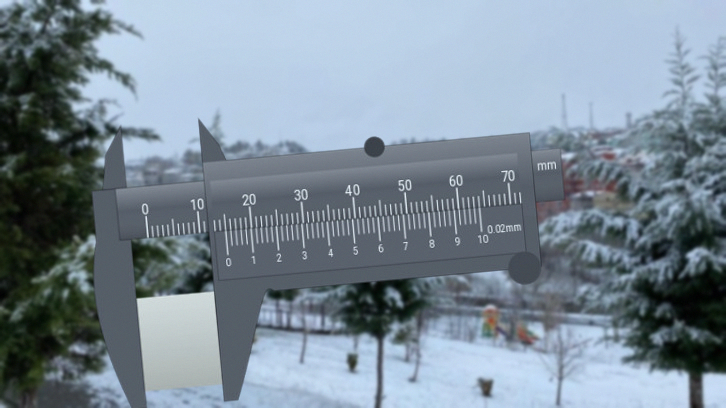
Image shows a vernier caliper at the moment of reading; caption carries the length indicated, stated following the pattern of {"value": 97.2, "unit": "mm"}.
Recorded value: {"value": 15.0, "unit": "mm"}
